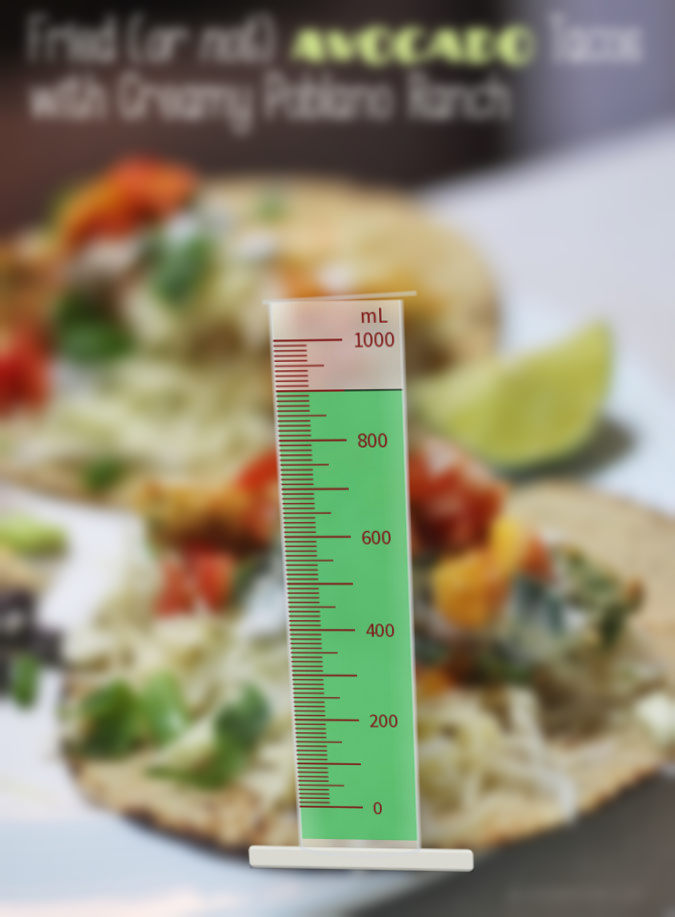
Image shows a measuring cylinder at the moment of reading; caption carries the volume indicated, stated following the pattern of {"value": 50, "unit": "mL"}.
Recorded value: {"value": 900, "unit": "mL"}
